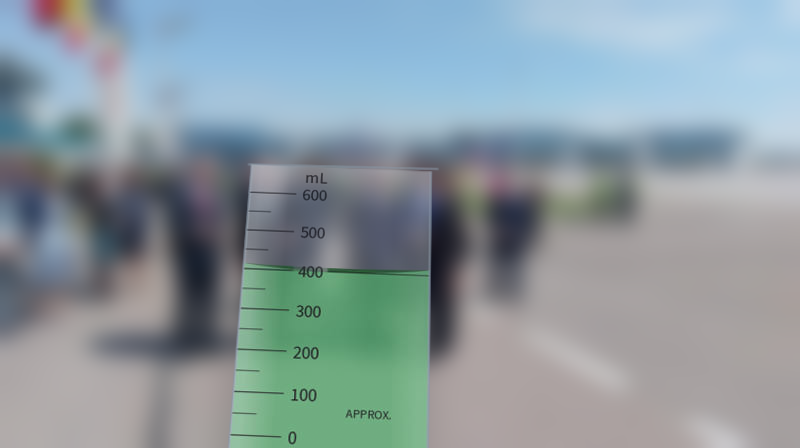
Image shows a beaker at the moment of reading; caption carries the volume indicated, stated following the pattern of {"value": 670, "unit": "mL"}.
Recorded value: {"value": 400, "unit": "mL"}
